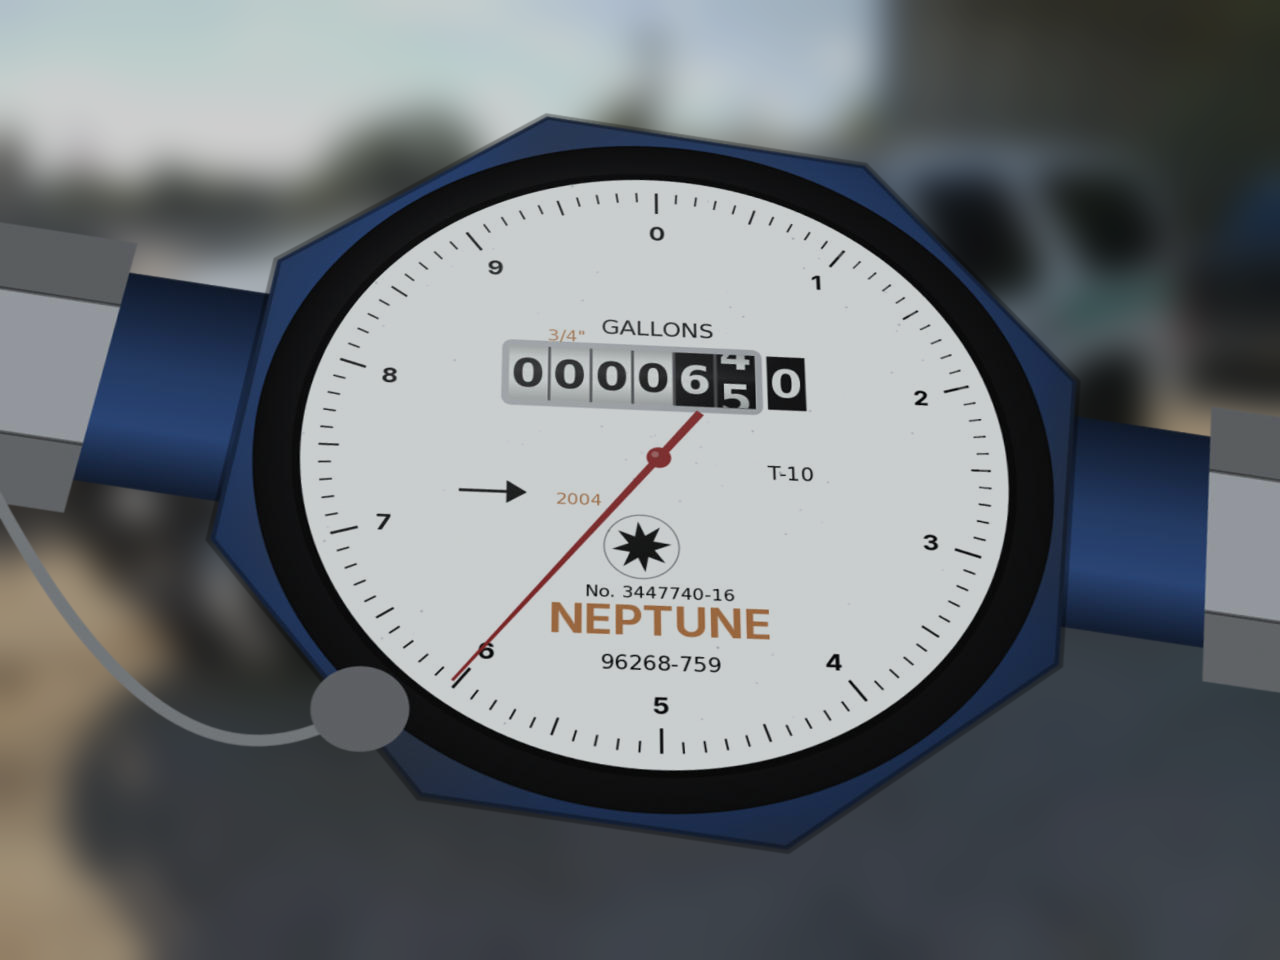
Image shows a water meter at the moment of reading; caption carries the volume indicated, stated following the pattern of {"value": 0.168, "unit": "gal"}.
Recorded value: {"value": 646.0, "unit": "gal"}
